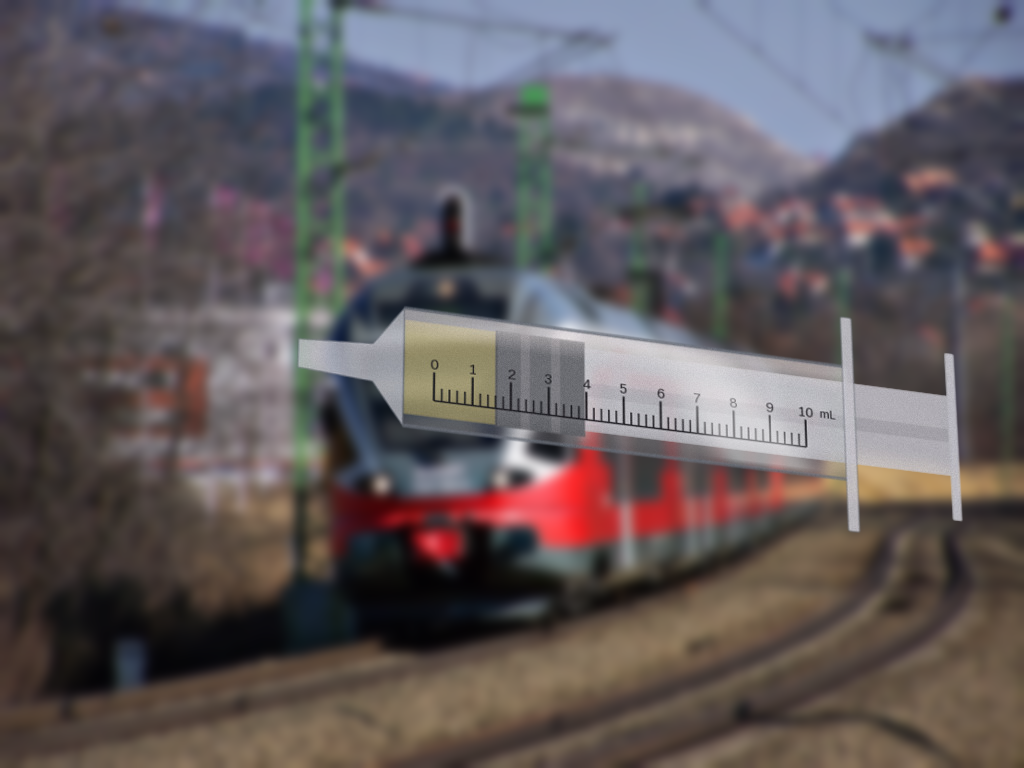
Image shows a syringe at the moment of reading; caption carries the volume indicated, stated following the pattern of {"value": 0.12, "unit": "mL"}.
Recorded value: {"value": 1.6, "unit": "mL"}
